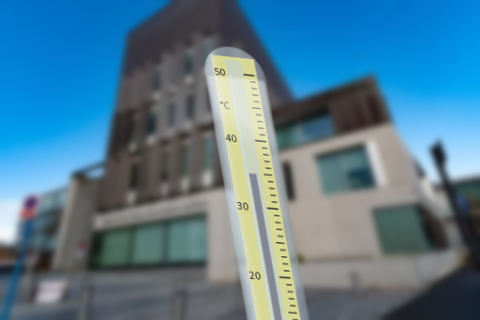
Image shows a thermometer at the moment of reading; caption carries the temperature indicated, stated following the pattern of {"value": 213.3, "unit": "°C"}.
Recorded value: {"value": 35, "unit": "°C"}
